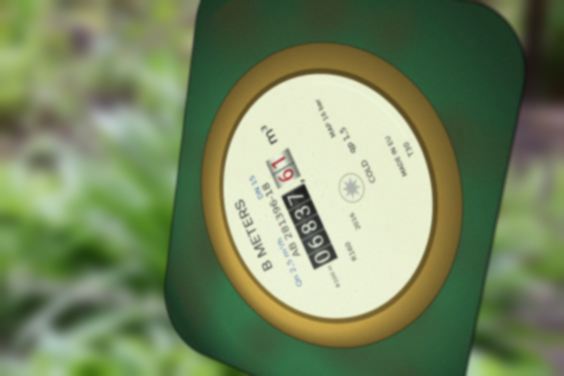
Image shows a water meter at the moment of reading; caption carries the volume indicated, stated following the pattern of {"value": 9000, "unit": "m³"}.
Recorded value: {"value": 6837.61, "unit": "m³"}
